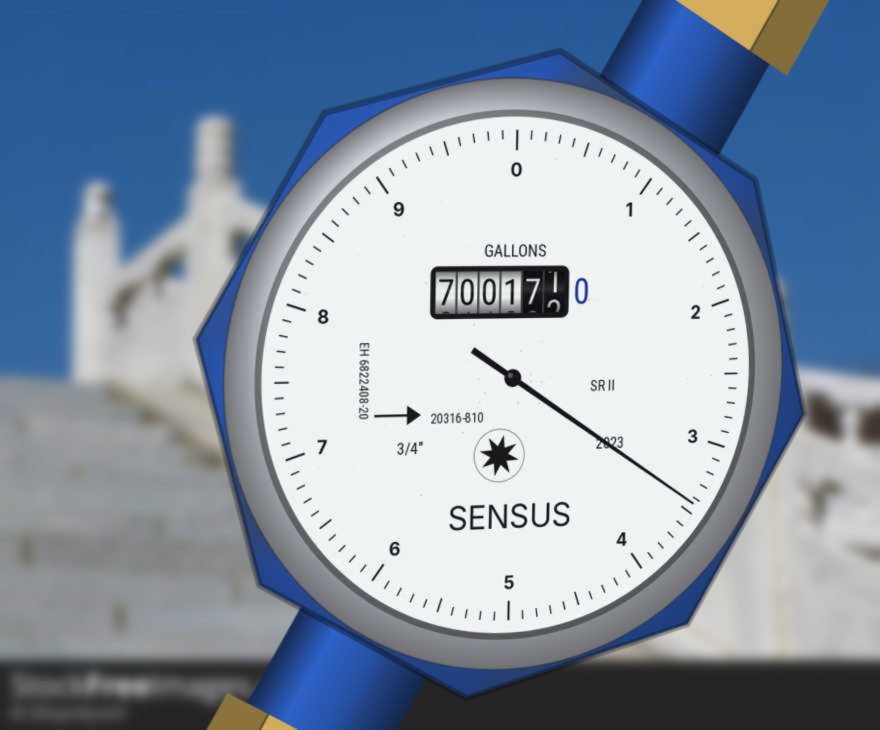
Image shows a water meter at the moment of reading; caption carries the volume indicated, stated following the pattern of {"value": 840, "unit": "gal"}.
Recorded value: {"value": 7001713.4, "unit": "gal"}
